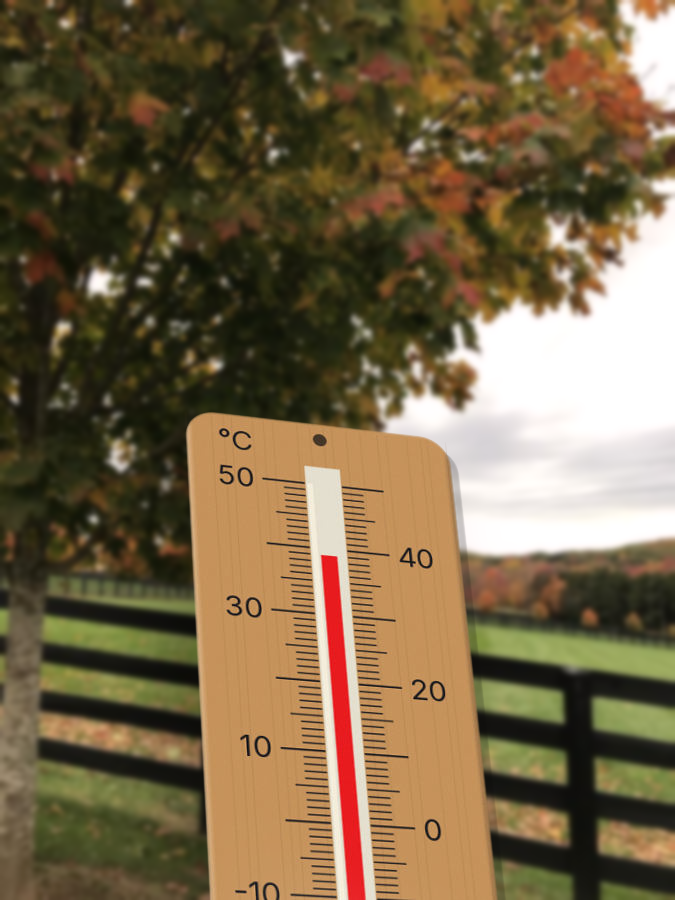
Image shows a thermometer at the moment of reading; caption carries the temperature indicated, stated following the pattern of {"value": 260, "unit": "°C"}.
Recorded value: {"value": 39, "unit": "°C"}
